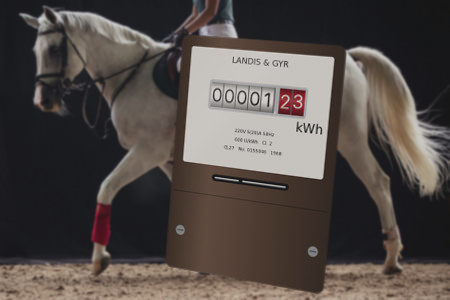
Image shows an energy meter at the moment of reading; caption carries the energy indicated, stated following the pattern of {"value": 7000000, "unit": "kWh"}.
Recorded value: {"value": 1.23, "unit": "kWh"}
